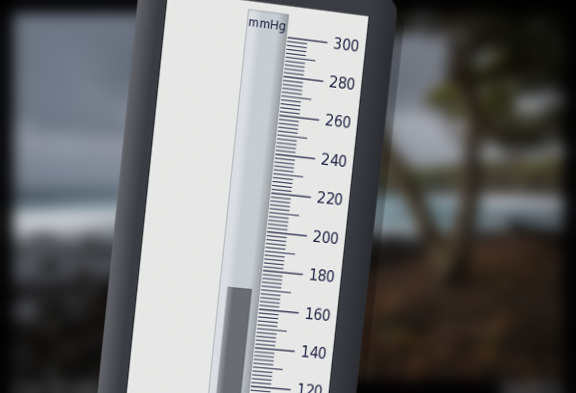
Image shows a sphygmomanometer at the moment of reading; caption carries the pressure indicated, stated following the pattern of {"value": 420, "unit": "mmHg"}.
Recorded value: {"value": 170, "unit": "mmHg"}
